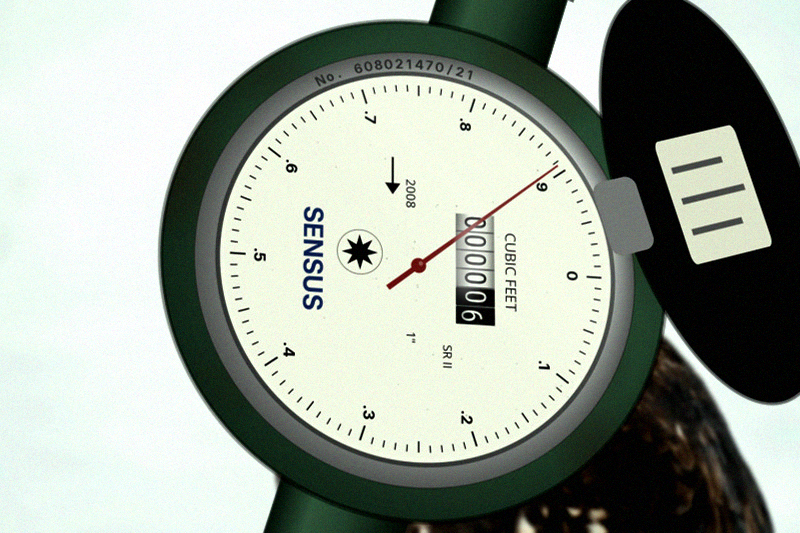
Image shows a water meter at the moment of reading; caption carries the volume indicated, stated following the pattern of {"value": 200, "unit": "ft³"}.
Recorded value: {"value": 5.89, "unit": "ft³"}
